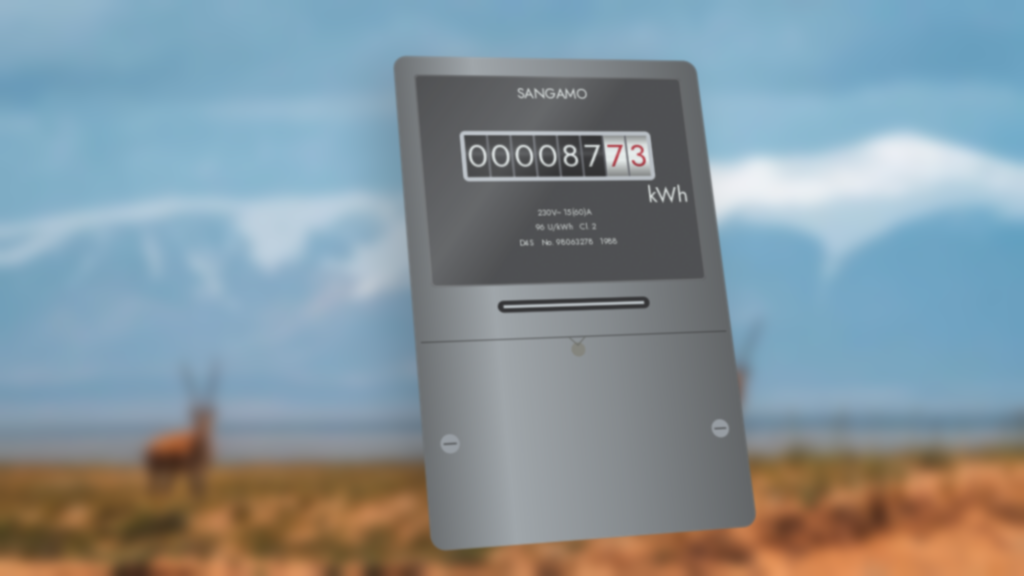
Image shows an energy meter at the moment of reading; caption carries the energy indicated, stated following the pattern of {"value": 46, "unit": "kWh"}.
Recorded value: {"value": 87.73, "unit": "kWh"}
